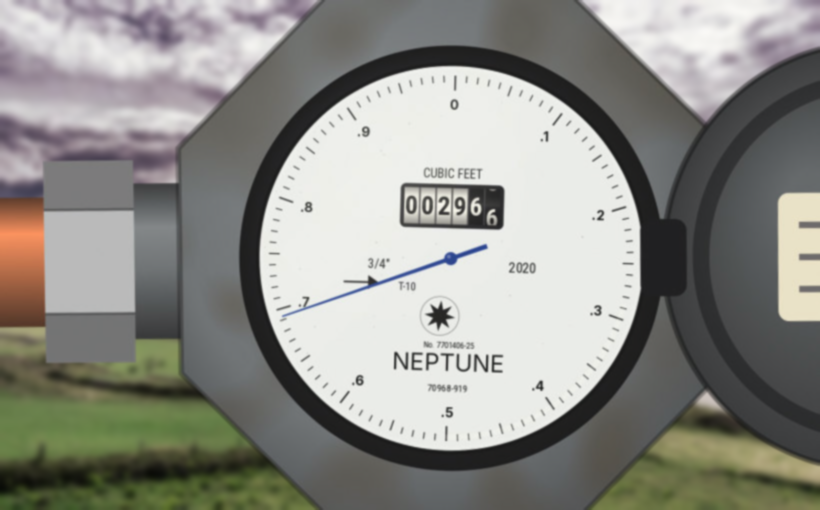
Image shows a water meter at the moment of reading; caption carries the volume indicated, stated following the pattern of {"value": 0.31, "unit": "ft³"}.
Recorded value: {"value": 2965.69, "unit": "ft³"}
